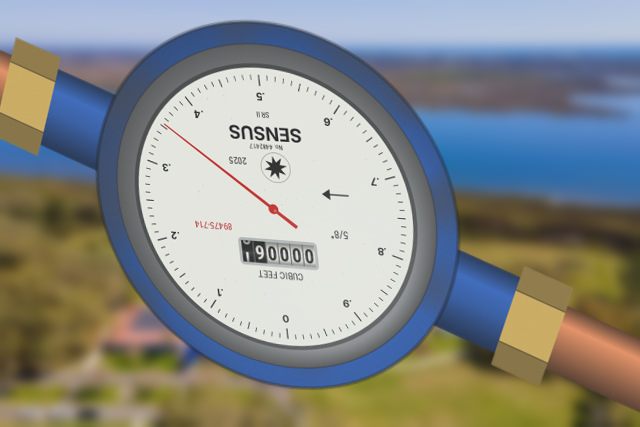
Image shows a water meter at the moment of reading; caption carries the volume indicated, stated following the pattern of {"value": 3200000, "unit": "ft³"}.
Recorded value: {"value": 61.35, "unit": "ft³"}
